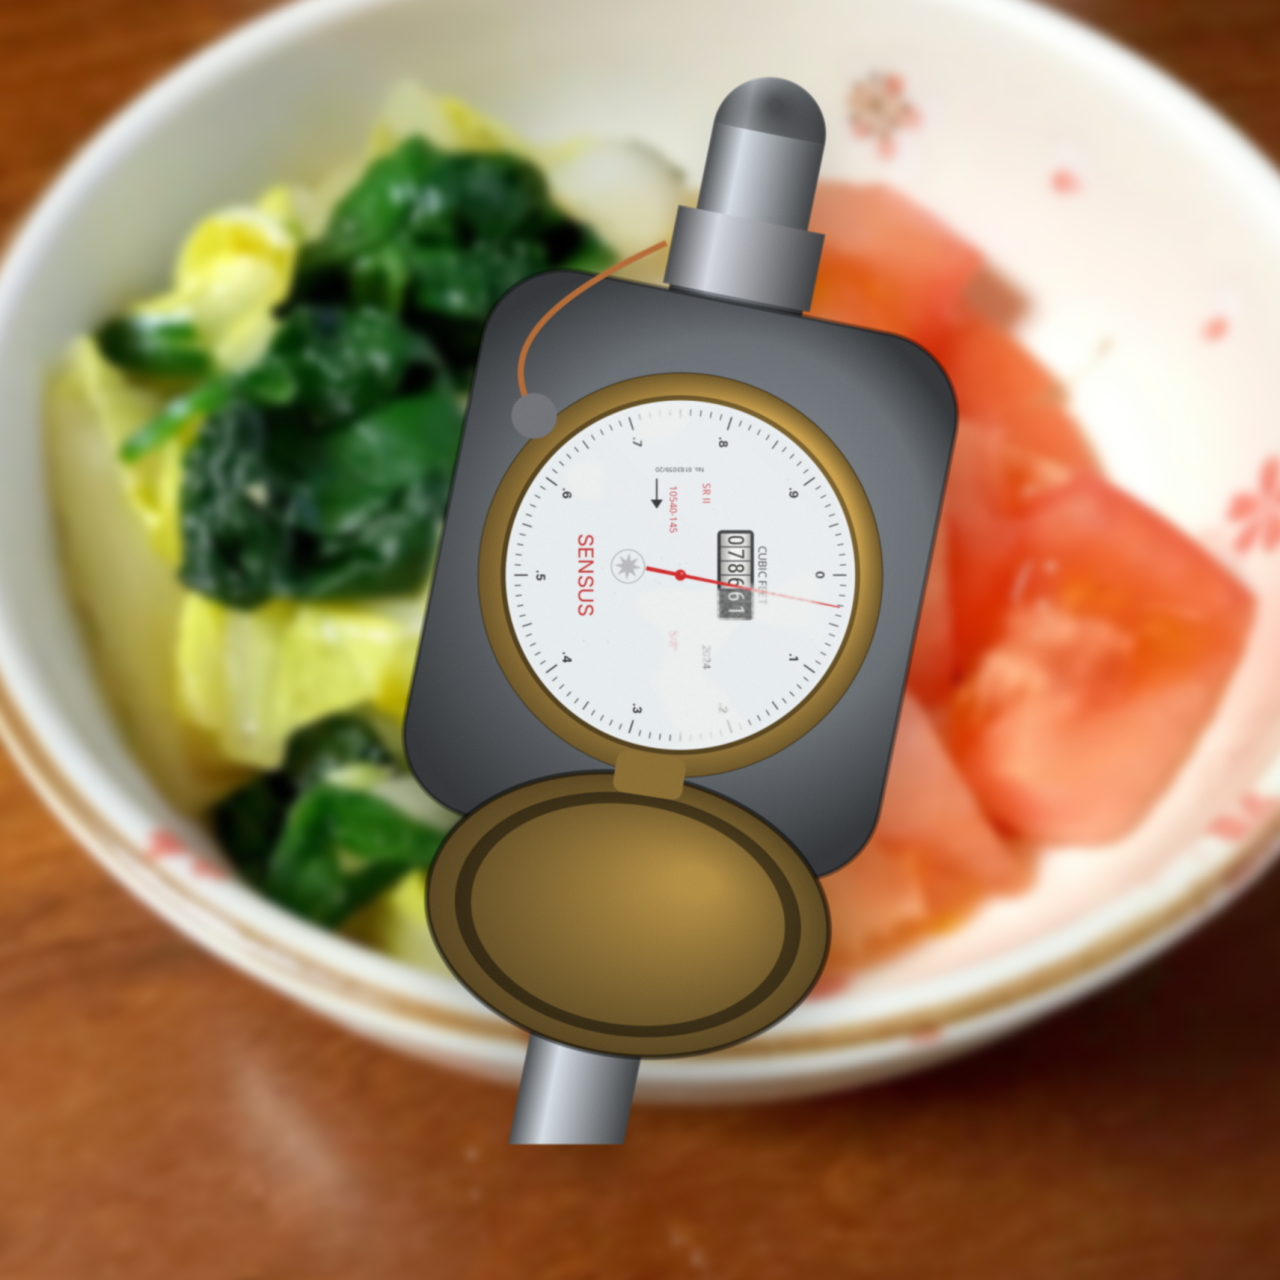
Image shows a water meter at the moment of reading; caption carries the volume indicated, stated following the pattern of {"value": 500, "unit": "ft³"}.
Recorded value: {"value": 78661.03, "unit": "ft³"}
